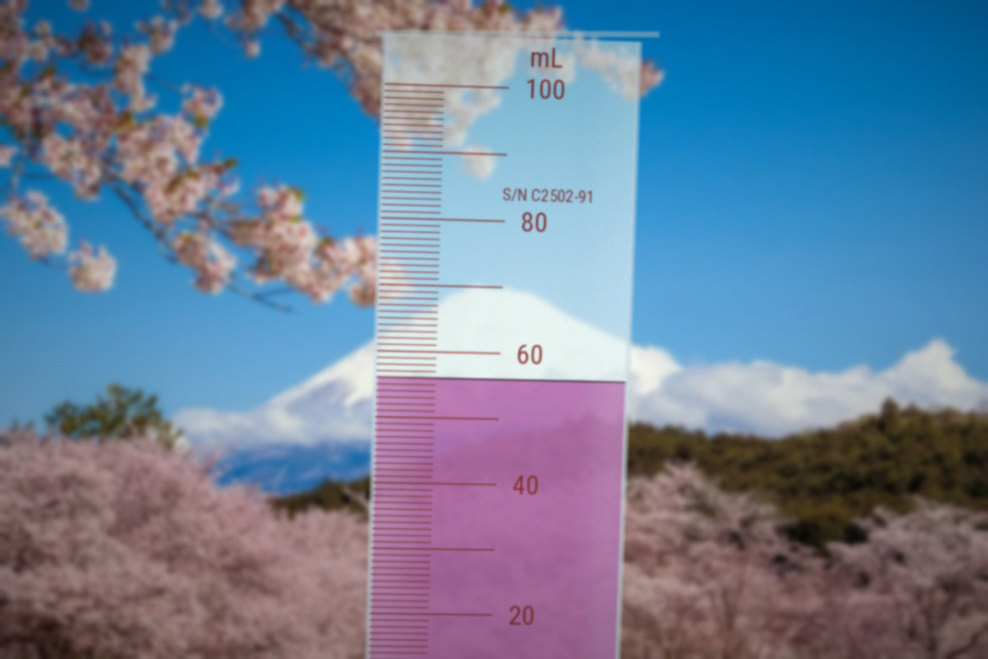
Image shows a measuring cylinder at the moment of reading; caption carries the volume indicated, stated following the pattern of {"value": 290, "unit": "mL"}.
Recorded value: {"value": 56, "unit": "mL"}
